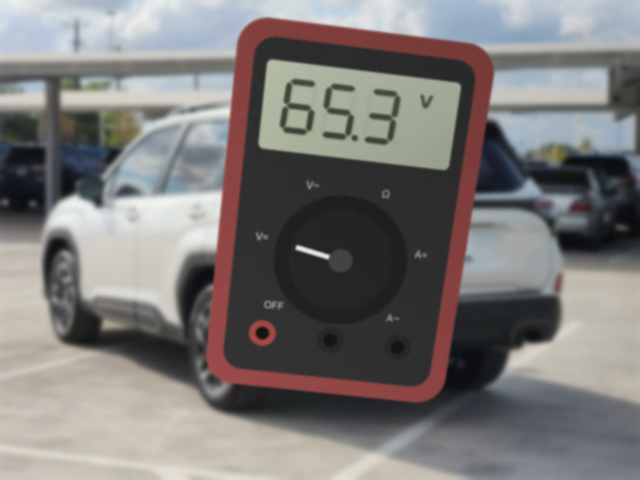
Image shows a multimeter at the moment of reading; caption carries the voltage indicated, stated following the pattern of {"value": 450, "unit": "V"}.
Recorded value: {"value": 65.3, "unit": "V"}
